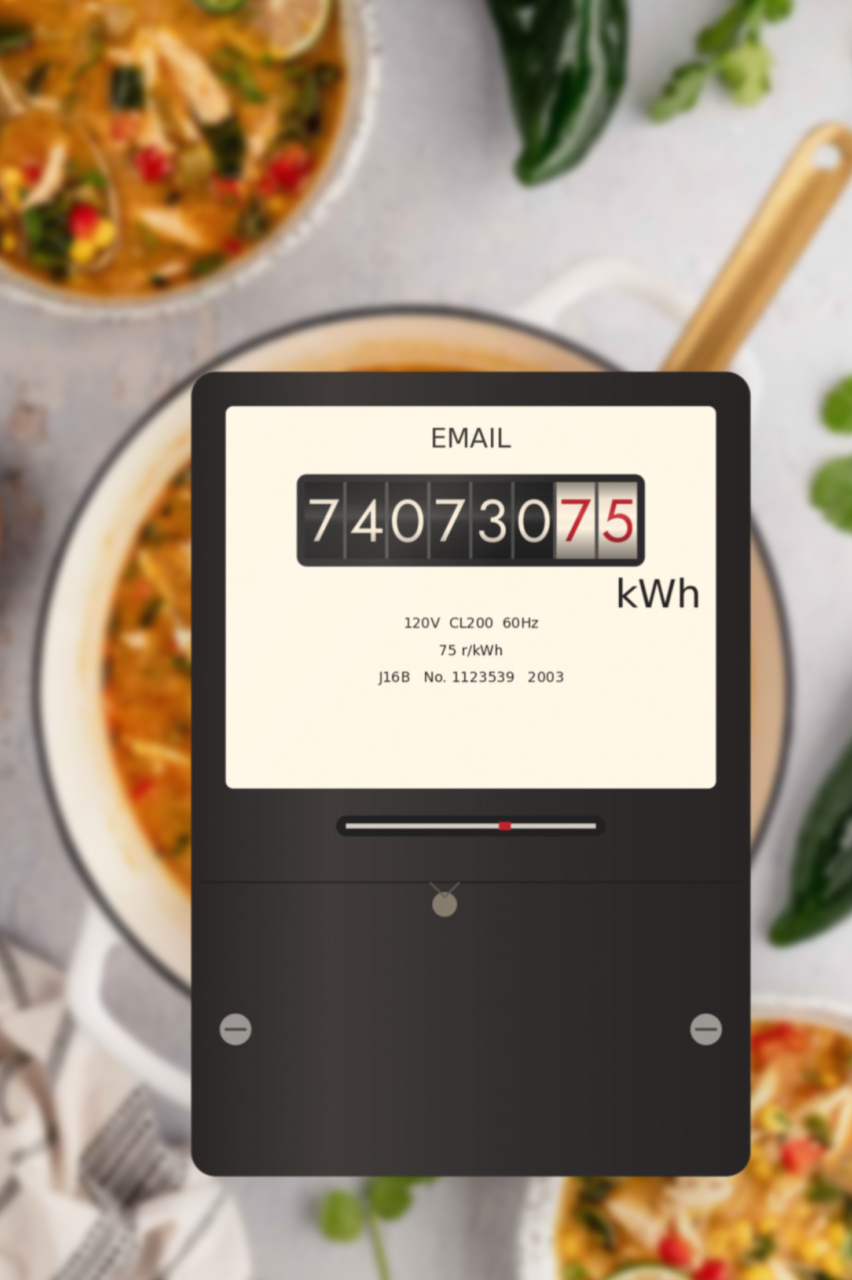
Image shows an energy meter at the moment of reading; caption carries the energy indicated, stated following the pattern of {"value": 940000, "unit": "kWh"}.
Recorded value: {"value": 740730.75, "unit": "kWh"}
